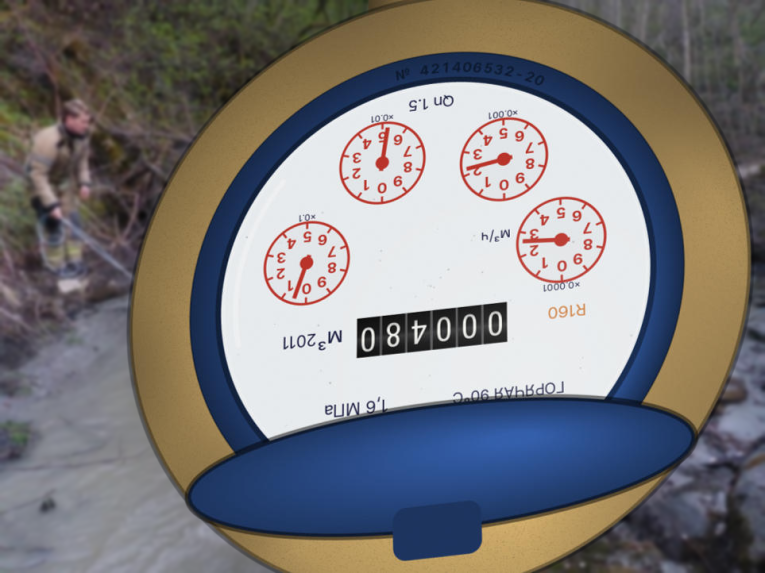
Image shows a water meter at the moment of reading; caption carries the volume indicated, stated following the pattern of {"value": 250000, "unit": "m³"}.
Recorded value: {"value": 480.0522, "unit": "m³"}
